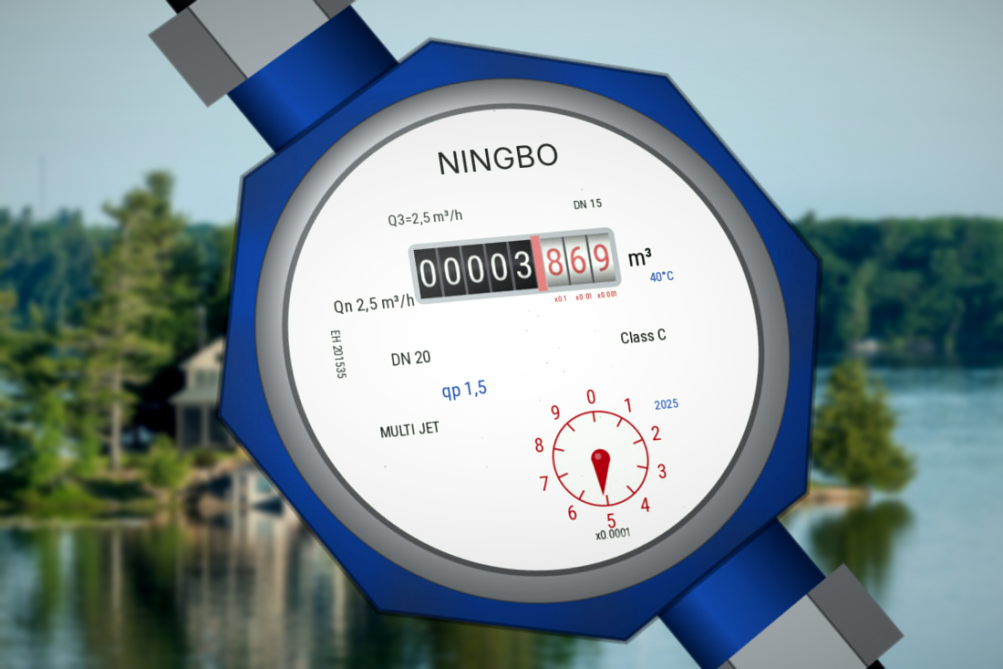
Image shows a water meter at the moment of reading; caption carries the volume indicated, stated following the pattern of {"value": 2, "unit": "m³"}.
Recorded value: {"value": 3.8695, "unit": "m³"}
